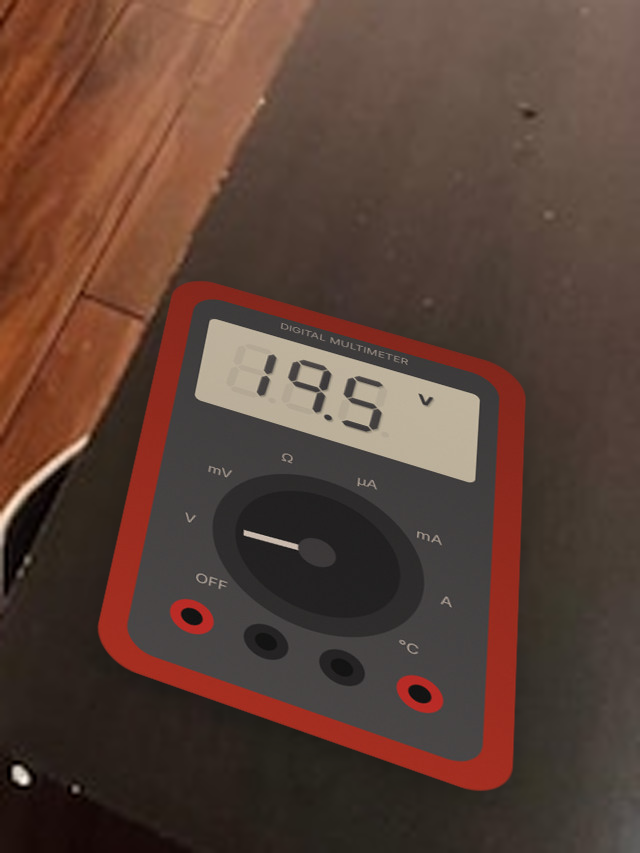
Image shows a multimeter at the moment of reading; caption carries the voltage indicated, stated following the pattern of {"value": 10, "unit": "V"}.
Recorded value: {"value": 19.5, "unit": "V"}
